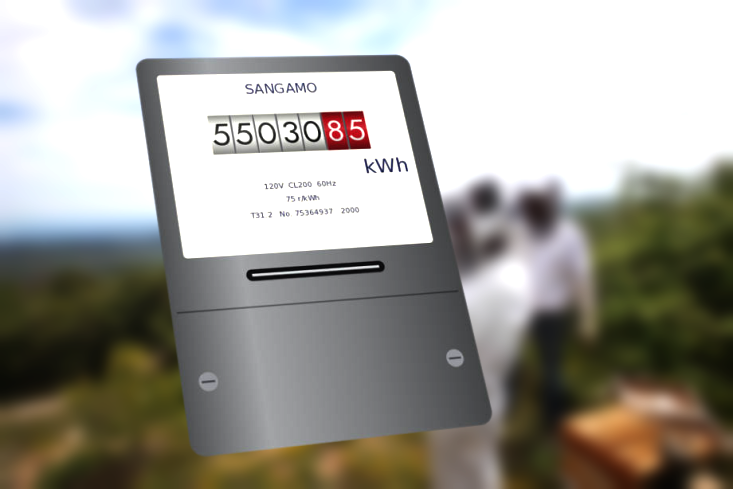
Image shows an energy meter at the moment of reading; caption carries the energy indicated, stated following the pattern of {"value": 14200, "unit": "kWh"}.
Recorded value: {"value": 55030.85, "unit": "kWh"}
